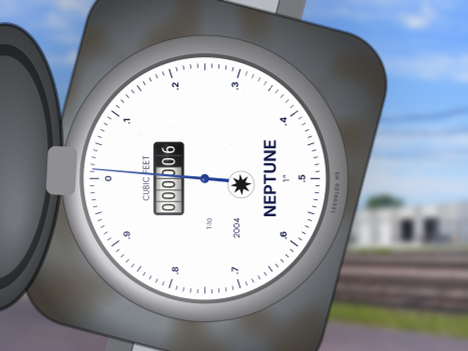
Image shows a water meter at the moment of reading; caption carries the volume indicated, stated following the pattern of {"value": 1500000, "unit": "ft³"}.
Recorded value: {"value": 6.01, "unit": "ft³"}
